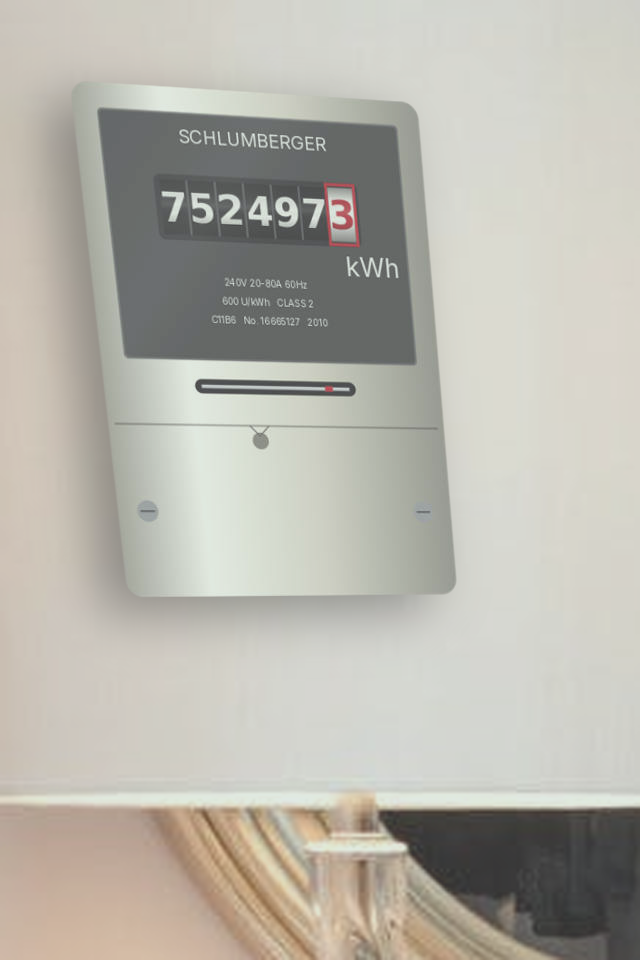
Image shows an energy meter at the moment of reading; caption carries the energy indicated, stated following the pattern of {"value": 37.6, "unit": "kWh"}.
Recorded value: {"value": 752497.3, "unit": "kWh"}
